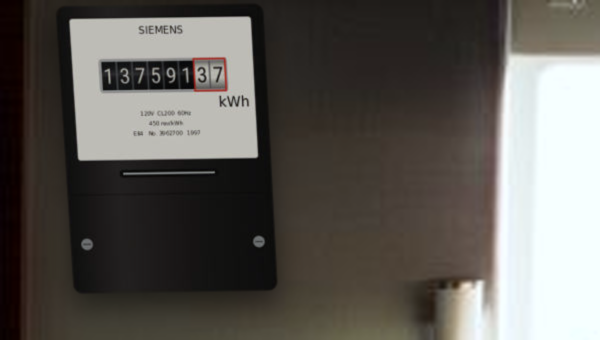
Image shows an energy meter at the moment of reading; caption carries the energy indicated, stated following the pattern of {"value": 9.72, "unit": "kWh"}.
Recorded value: {"value": 137591.37, "unit": "kWh"}
